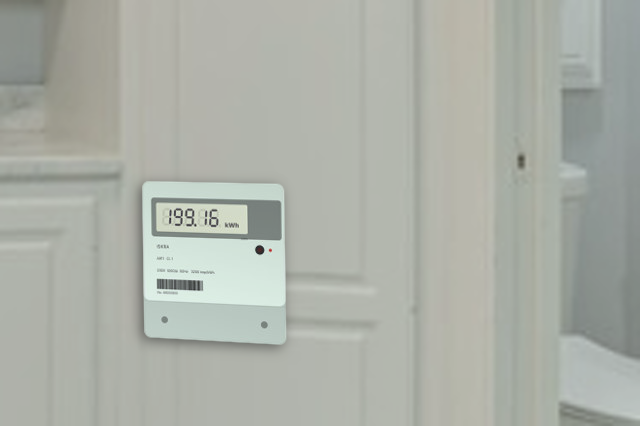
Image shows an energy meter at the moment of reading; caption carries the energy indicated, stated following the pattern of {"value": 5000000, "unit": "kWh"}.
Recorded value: {"value": 199.16, "unit": "kWh"}
